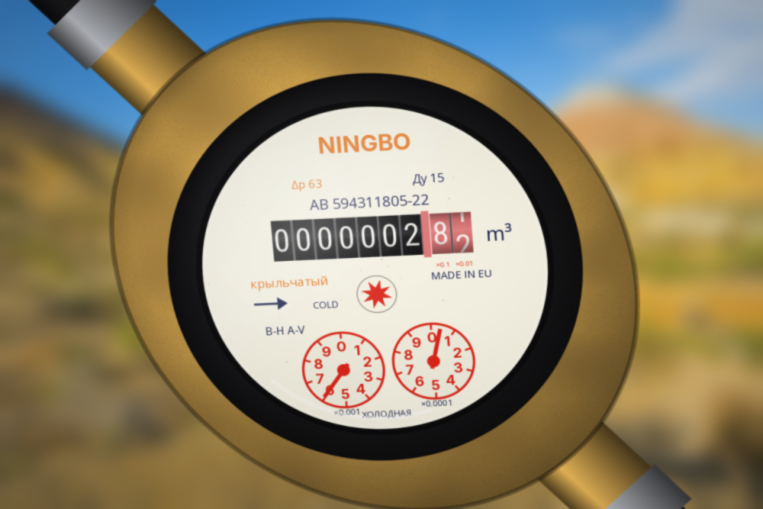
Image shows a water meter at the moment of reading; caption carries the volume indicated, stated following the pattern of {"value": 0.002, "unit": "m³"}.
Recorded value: {"value": 2.8160, "unit": "m³"}
